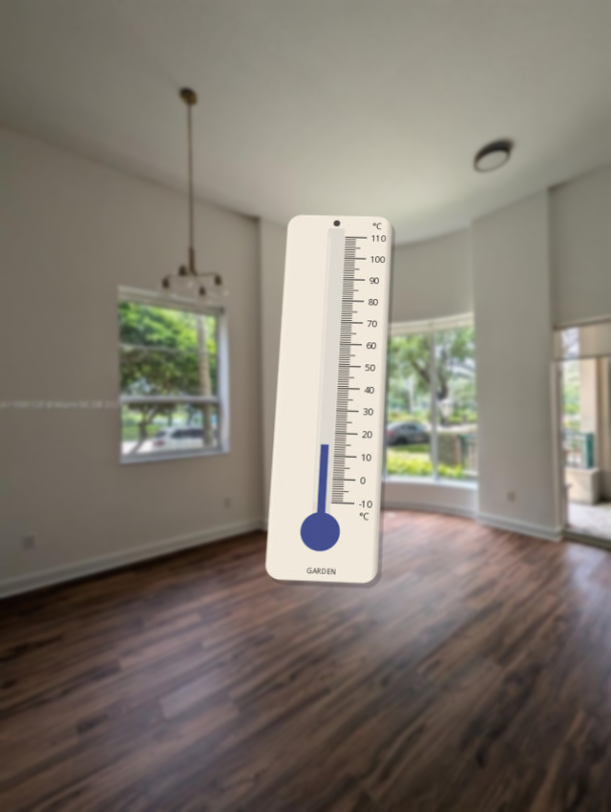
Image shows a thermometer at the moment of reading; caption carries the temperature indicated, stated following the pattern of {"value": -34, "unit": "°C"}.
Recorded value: {"value": 15, "unit": "°C"}
